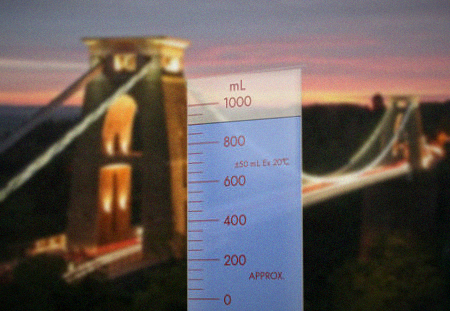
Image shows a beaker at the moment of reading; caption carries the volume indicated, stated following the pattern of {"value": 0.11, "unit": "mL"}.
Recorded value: {"value": 900, "unit": "mL"}
